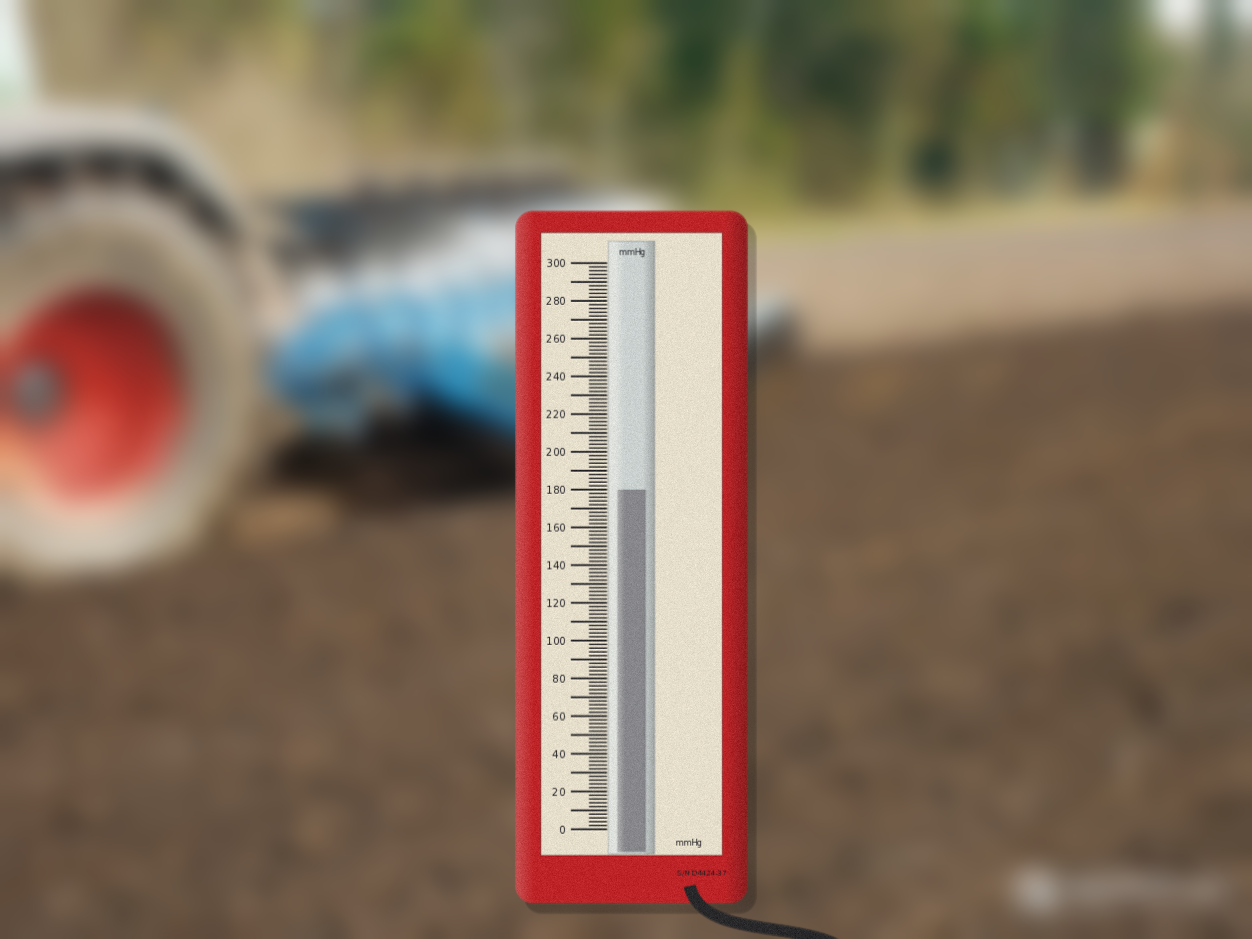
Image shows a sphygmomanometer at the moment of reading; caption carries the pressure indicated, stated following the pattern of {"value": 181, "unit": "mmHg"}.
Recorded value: {"value": 180, "unit": "mmHg"}
